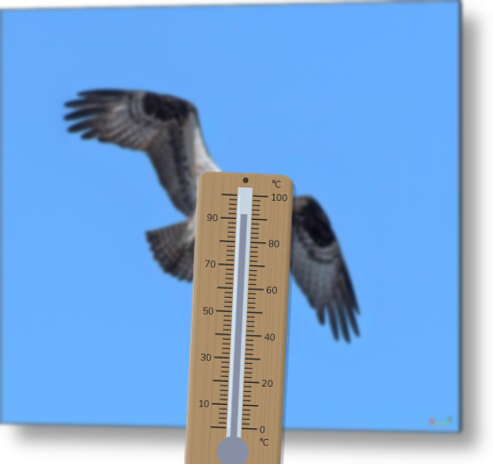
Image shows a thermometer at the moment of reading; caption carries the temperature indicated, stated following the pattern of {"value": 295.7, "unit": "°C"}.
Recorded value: {"value": 92, "unit": "°C"}
